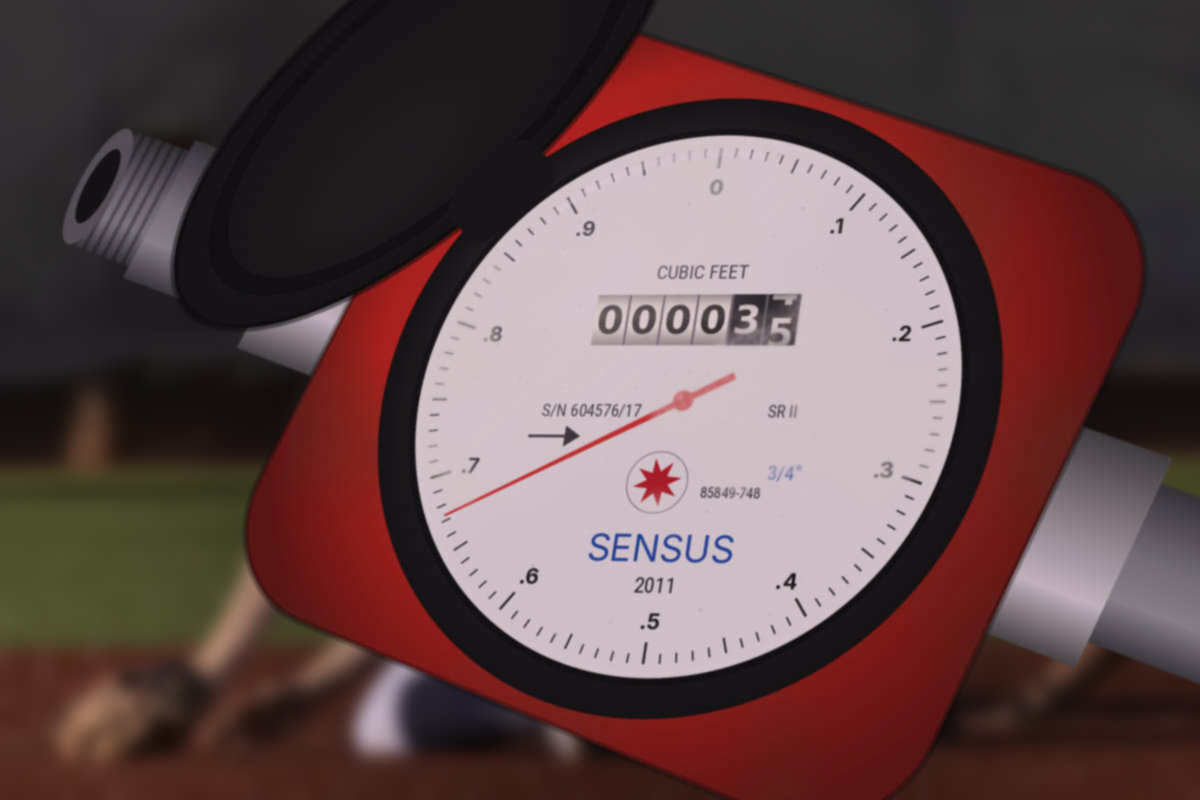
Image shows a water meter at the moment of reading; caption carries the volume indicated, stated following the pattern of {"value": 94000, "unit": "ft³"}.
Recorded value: {"value": 34.67, "unit": "ft³"}
